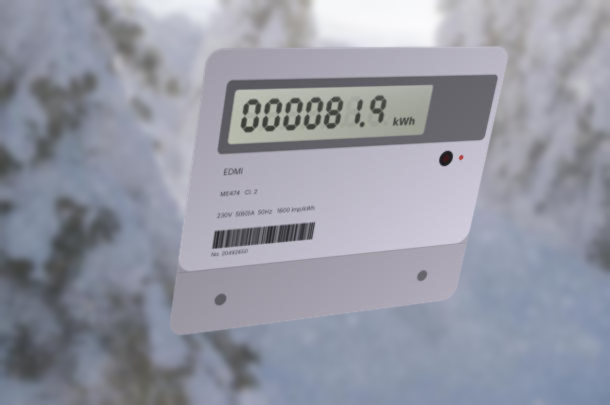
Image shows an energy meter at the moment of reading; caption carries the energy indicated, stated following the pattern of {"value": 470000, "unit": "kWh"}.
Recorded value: {"value": 81.9, "unit": "kWh"}
